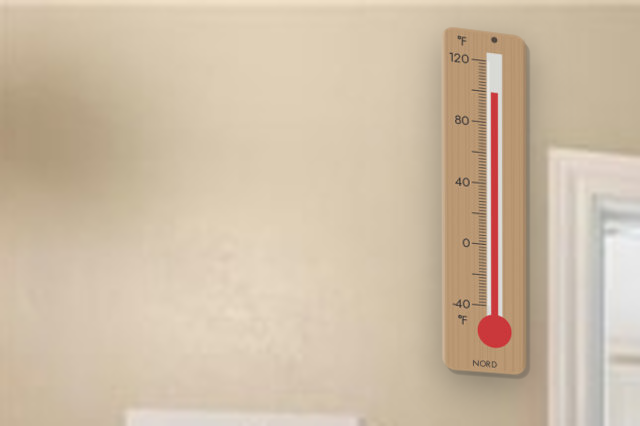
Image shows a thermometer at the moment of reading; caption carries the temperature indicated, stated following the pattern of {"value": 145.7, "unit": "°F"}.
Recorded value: {"value": 100, "unit": "°F"}
